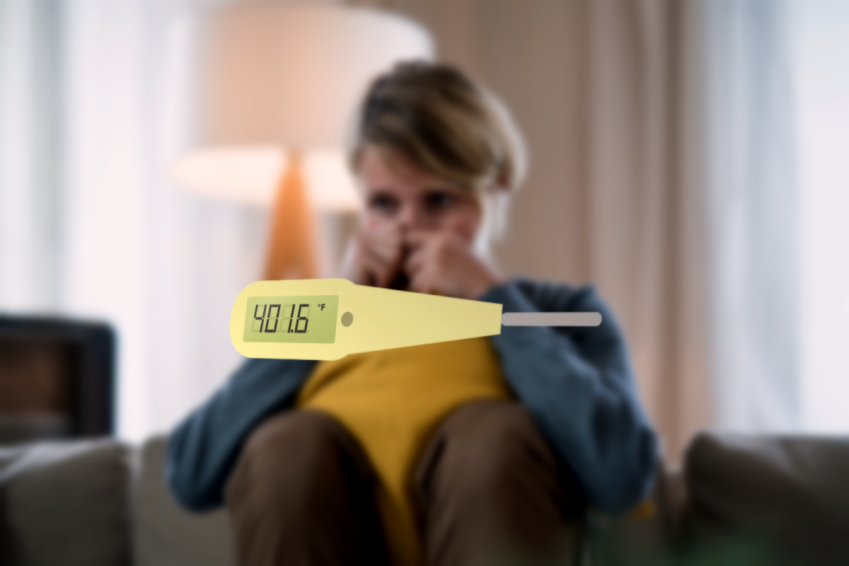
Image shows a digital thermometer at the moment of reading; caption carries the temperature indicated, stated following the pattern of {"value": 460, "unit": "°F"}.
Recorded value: {"value": 401.6, "unit": "°F"}
